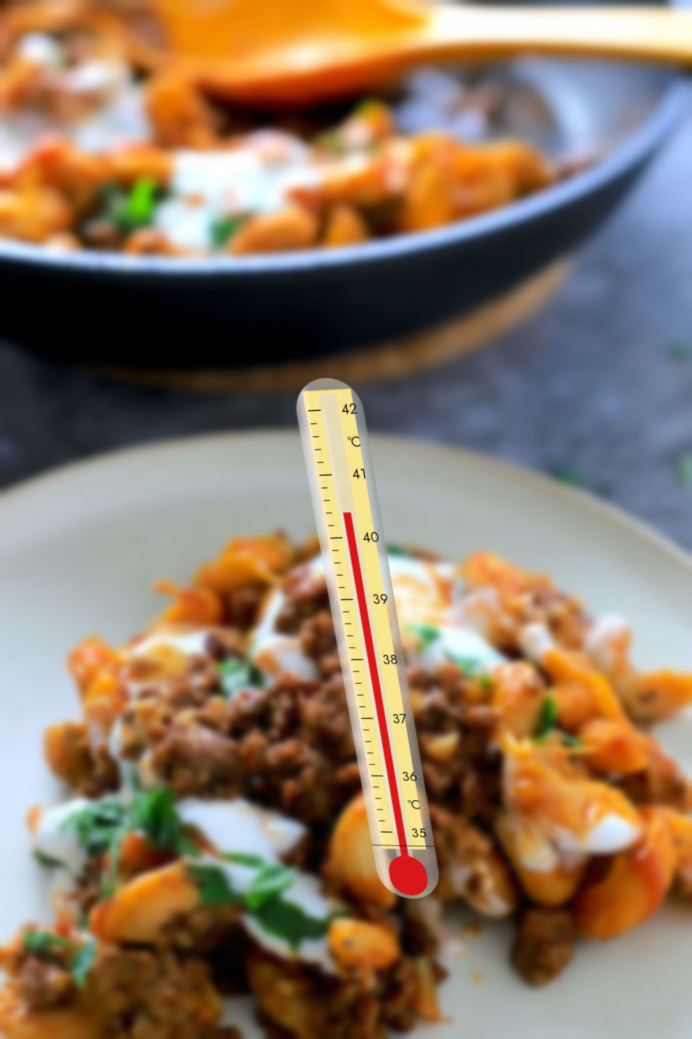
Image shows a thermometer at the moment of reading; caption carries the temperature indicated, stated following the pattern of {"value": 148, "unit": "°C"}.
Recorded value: {"value": 40.4, "unit": "°C"}
